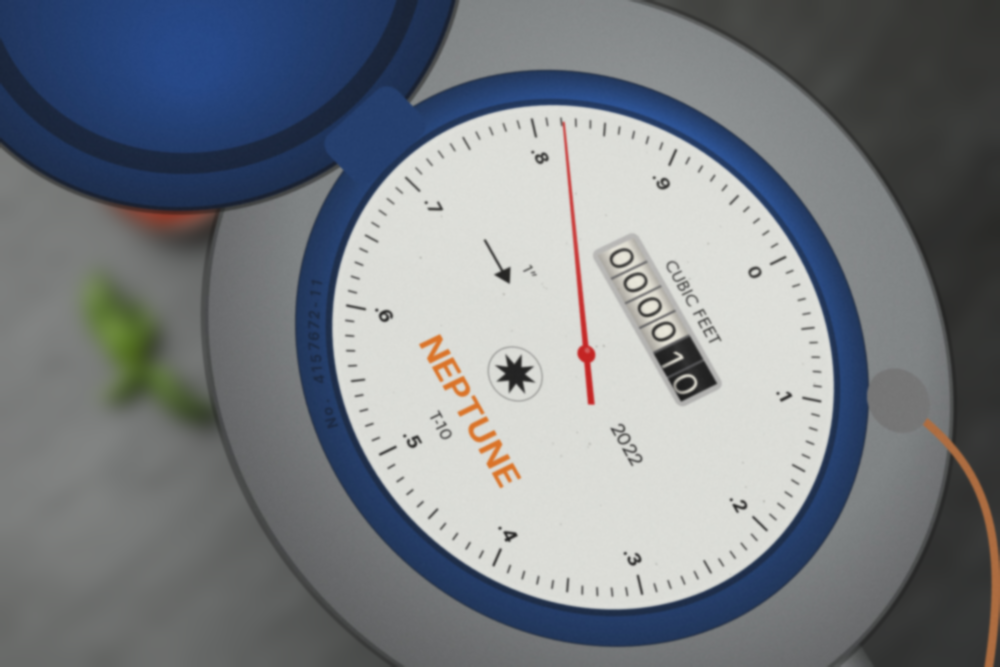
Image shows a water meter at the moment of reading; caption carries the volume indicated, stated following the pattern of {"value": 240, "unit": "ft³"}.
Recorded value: {"value": 9.82, "unit": "ft³"}
